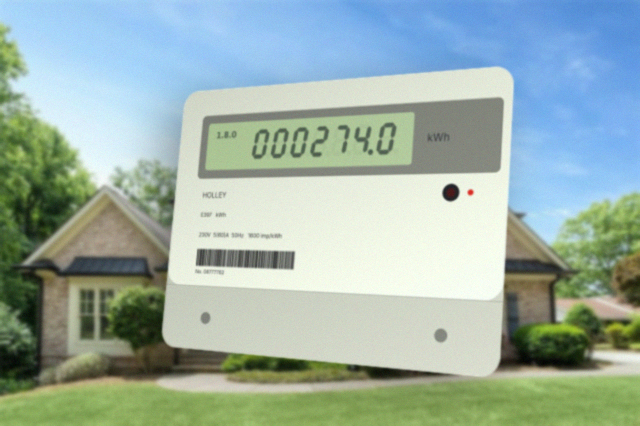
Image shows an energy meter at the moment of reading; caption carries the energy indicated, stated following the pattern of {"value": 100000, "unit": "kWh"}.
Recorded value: {"value": 274.0, "unit": "kWh"}
